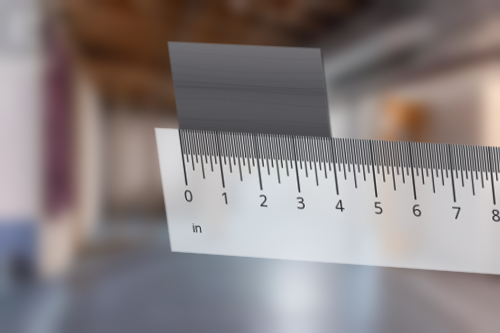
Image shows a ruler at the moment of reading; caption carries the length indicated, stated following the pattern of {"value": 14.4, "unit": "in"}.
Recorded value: {"value": 4, "unit": "in"}
